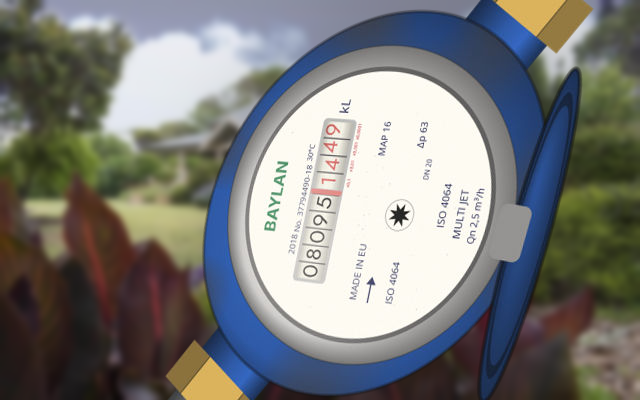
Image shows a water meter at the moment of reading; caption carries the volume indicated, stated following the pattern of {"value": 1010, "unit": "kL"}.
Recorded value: {"value": 8095.1449, "unit": "kL"}
